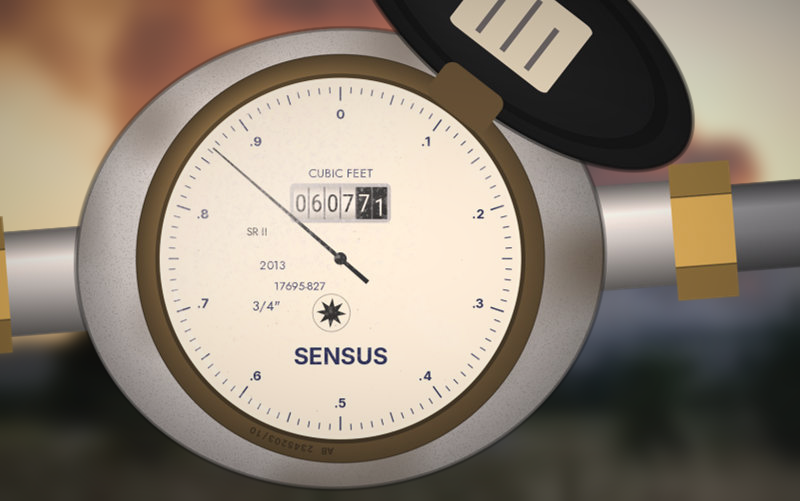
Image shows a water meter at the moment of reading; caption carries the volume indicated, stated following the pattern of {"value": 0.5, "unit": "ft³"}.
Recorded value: {"value": 60770.86, "unit": "ft³"}
